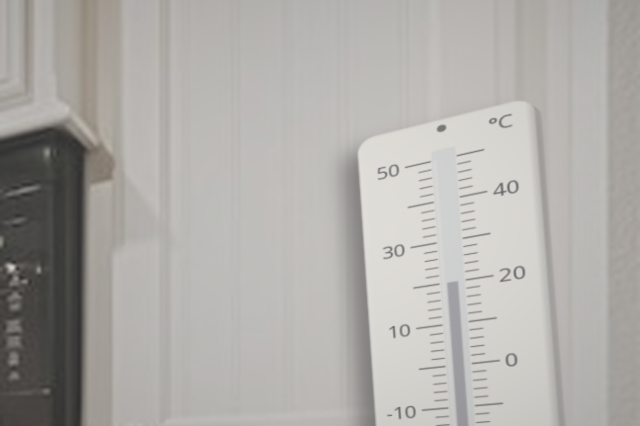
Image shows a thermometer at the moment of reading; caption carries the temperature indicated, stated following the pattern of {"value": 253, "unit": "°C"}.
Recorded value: {"value": 20, "unit": "°C"}
